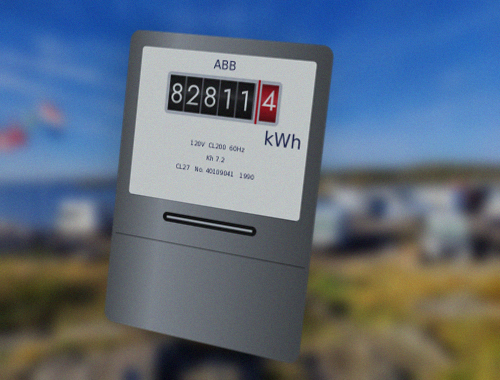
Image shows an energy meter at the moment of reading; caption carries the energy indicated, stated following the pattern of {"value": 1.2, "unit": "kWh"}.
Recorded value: {"value": 82811.4, "unit": "kWh"}
